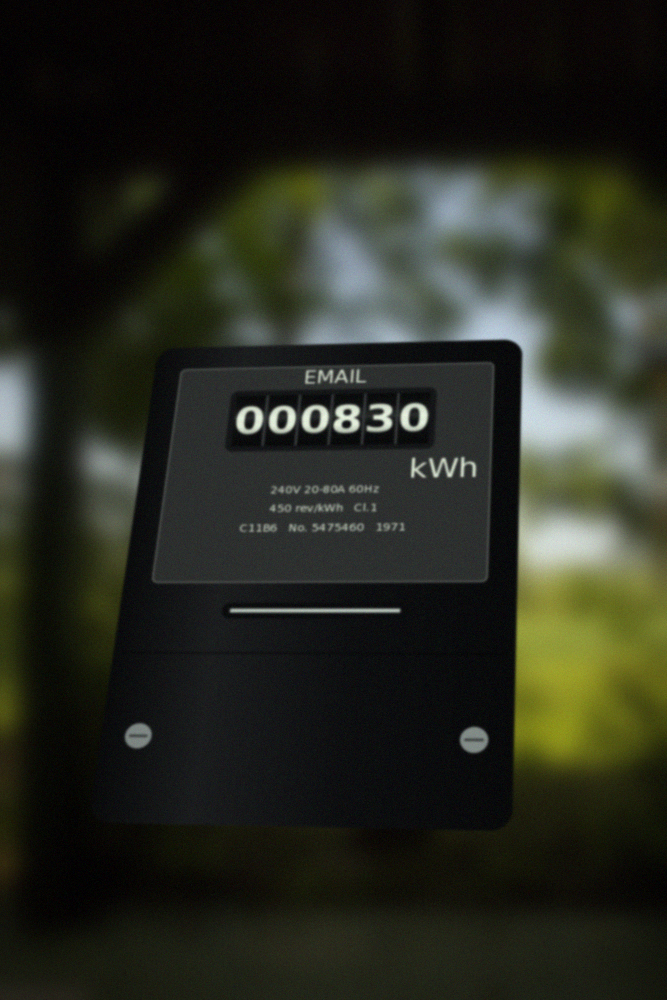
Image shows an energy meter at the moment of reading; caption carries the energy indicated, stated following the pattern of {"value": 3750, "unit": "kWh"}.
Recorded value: {"value": 830, "unit": "kWh"}
